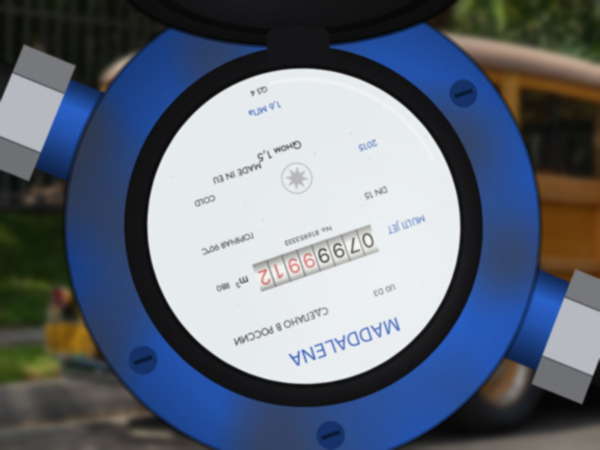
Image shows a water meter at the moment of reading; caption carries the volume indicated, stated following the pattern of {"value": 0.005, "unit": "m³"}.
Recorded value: {"value": 799.9912, "unit": "m³"}
